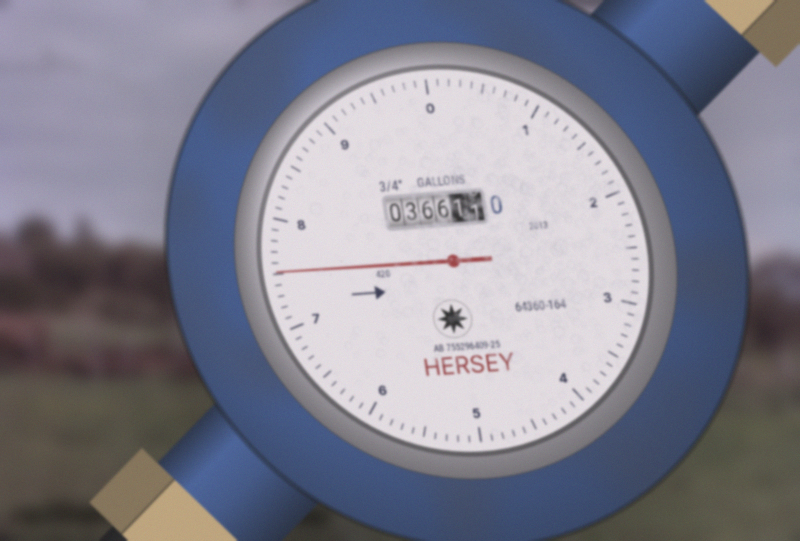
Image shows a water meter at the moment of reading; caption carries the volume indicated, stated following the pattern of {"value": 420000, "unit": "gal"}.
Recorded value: {"value": 366107.5, "unit": "gal"}
